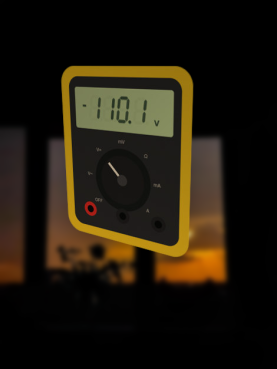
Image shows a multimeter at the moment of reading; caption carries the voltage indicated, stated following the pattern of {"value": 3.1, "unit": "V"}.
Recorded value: {"value": -110.1, "unit": "V"}
